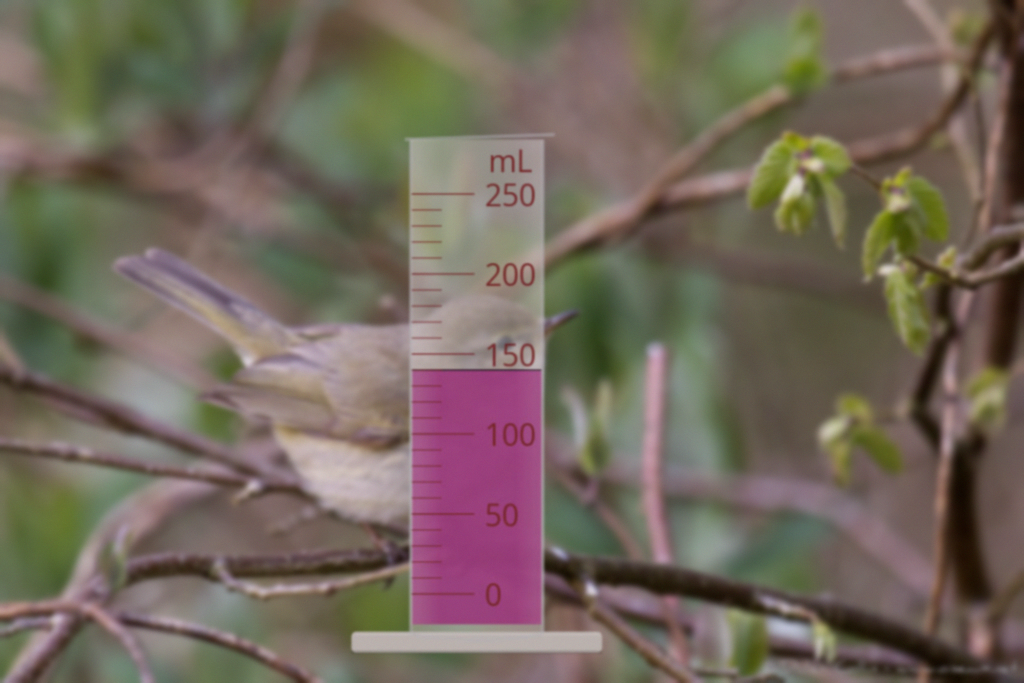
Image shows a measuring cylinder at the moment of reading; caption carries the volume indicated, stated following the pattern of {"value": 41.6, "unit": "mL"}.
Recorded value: {"value": 140, "unit": "mL"}
